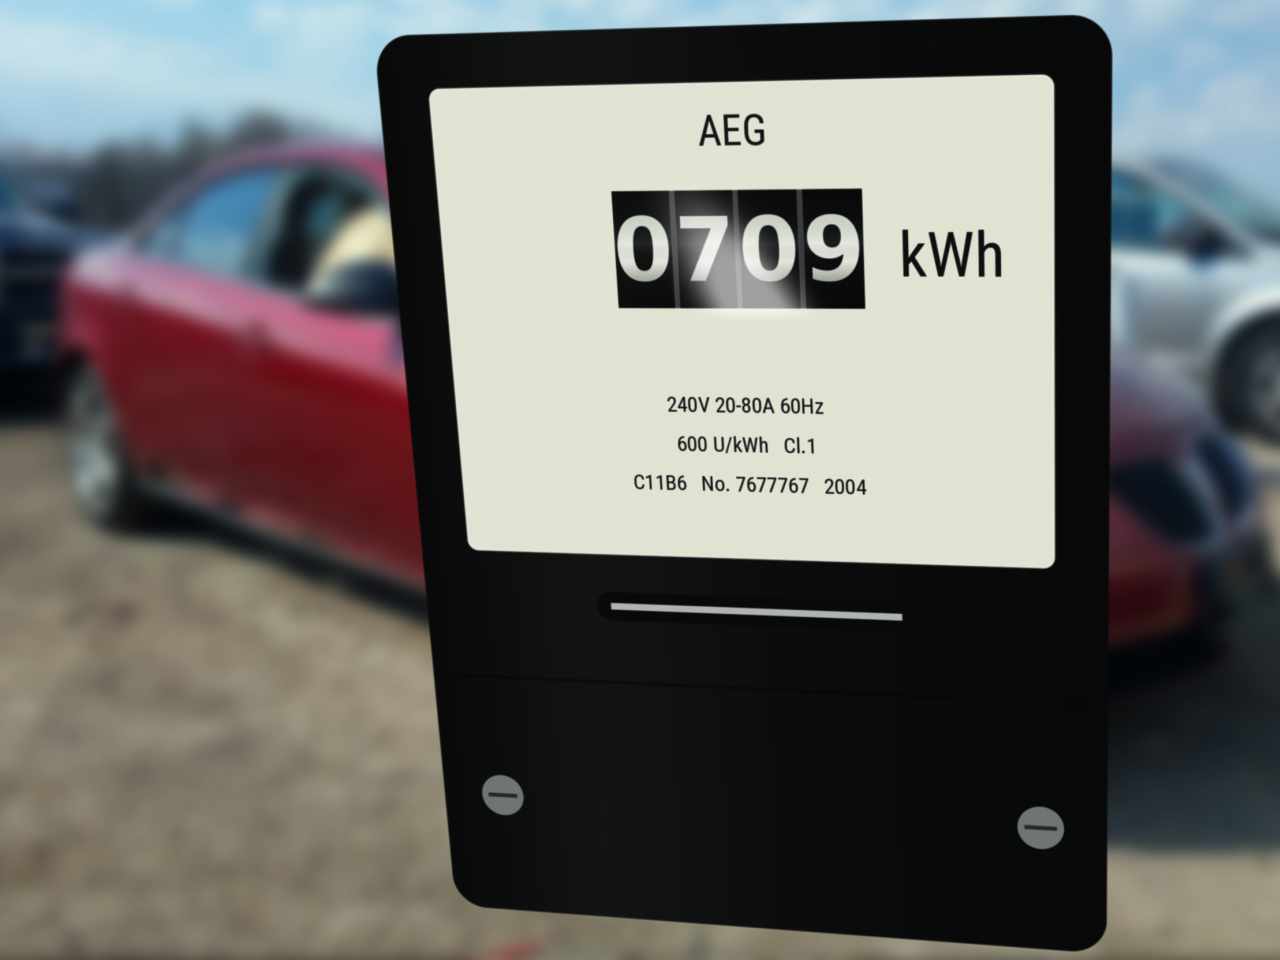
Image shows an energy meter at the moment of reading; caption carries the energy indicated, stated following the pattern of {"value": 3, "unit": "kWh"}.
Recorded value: {"value": 709, "unit": "kWh"}
